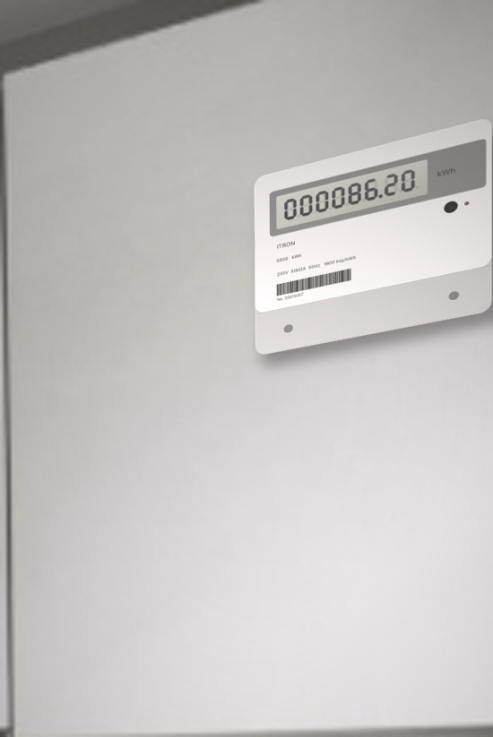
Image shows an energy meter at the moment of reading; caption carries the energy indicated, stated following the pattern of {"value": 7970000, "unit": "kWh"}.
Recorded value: {"value": 86.20, "unit": "kWh"}
